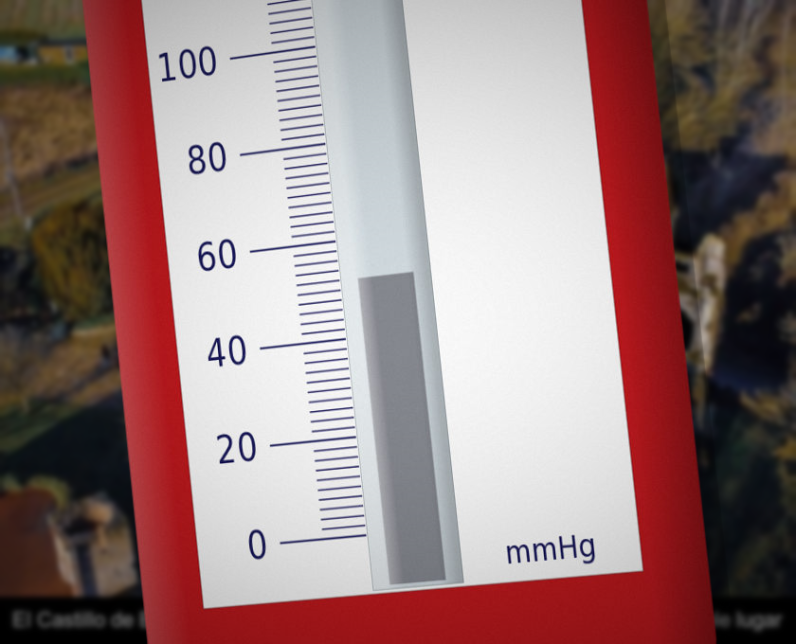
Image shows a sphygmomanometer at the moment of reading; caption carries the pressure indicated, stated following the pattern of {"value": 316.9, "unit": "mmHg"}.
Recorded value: {"value": 52, "unit": "mmHg"}
